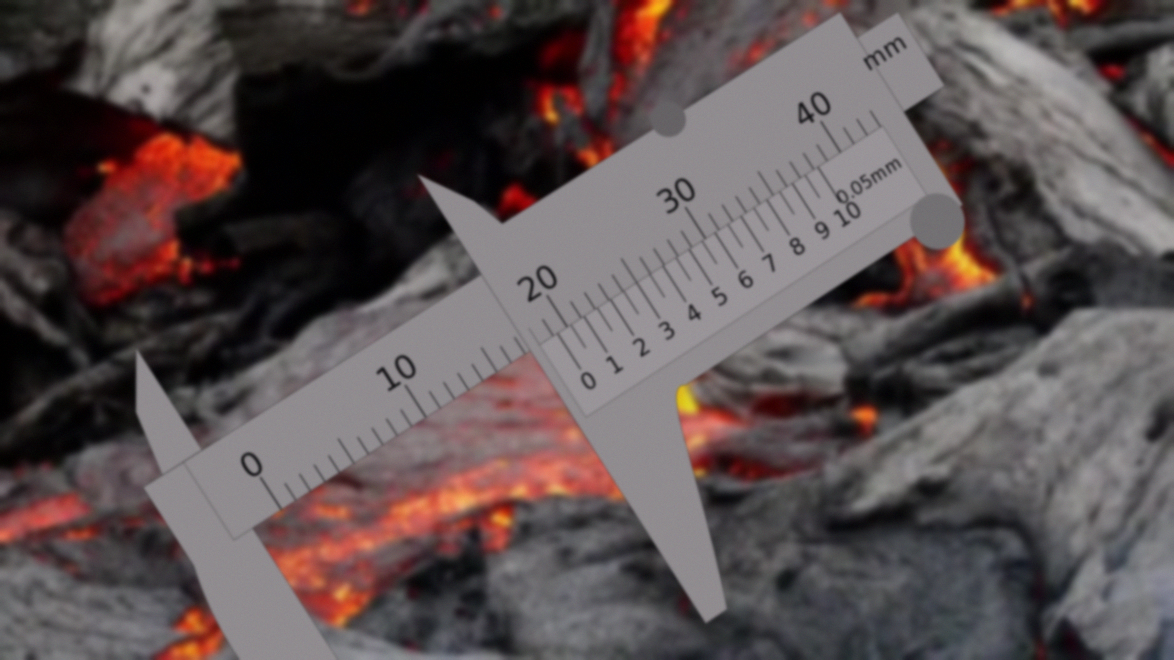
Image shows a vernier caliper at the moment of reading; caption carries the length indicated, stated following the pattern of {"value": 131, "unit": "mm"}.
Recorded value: {"value": 19.3, "unit": "mm"}
